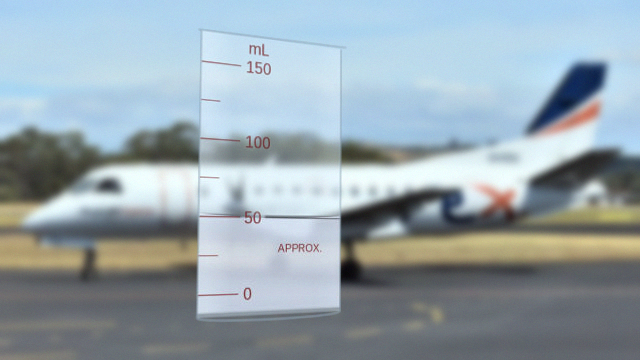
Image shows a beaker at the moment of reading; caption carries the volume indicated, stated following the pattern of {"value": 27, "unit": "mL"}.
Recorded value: {"value": 50, "unit": "mL"}
